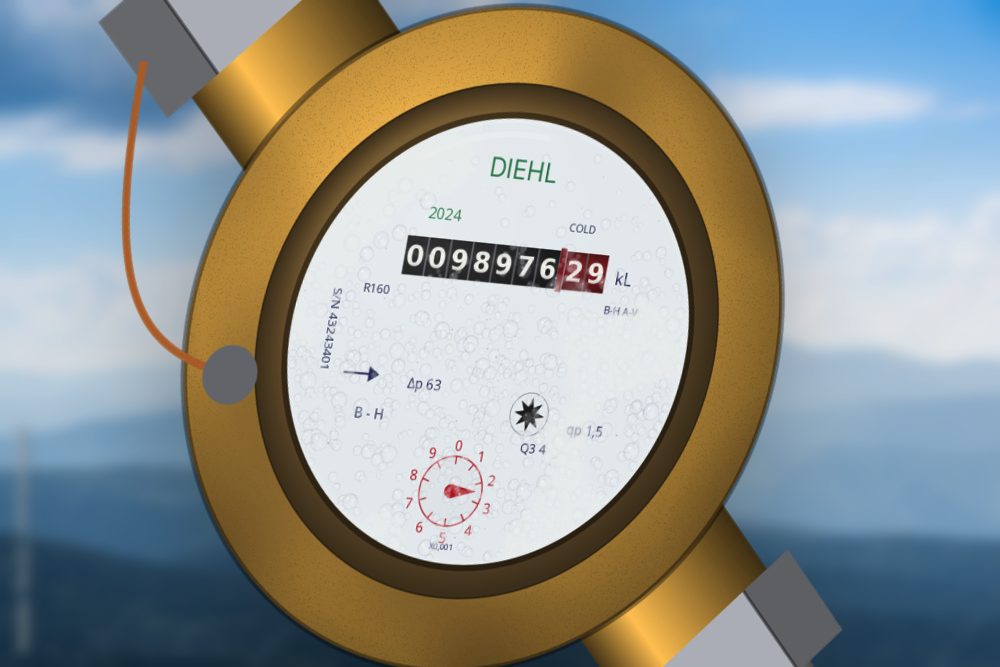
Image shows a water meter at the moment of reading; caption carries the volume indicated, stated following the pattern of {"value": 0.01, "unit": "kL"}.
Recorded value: {"value": 98976.292, "unit": "kL"}
